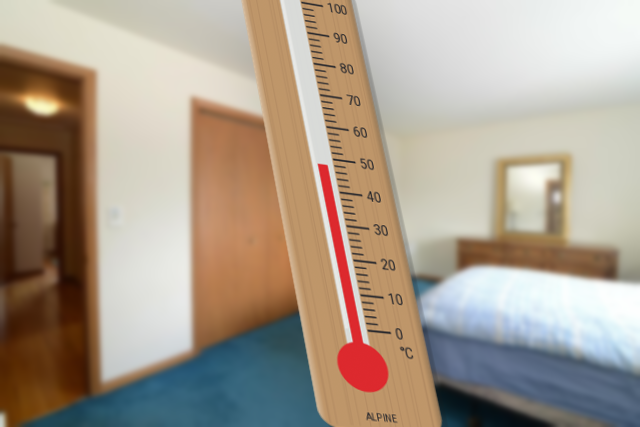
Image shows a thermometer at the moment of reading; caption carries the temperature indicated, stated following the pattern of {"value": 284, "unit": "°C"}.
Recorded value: {"value": 48, "unit": "°C"}
